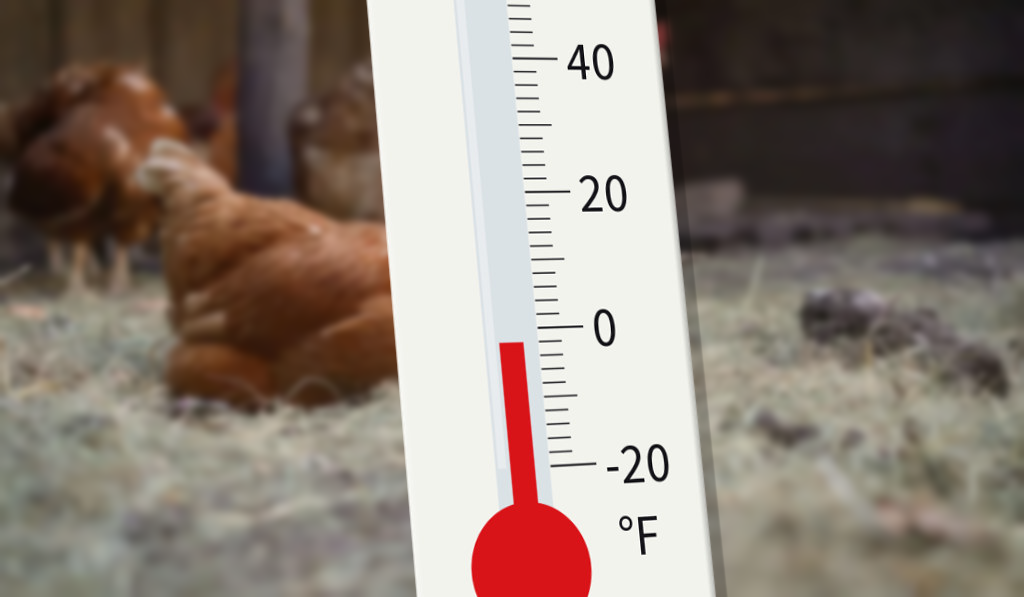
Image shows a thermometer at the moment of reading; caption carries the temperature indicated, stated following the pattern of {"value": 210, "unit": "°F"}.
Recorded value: {"value": -2, "unit": "°F"}
